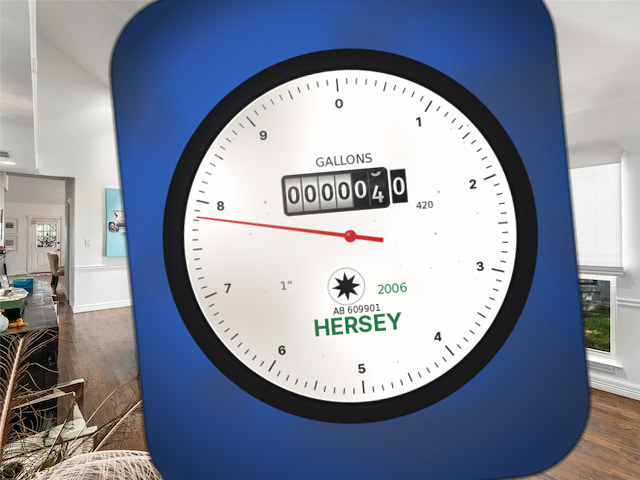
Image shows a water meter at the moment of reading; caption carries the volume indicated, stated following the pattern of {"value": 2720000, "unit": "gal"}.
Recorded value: {"value": 37.8, "unit": "gal"}
